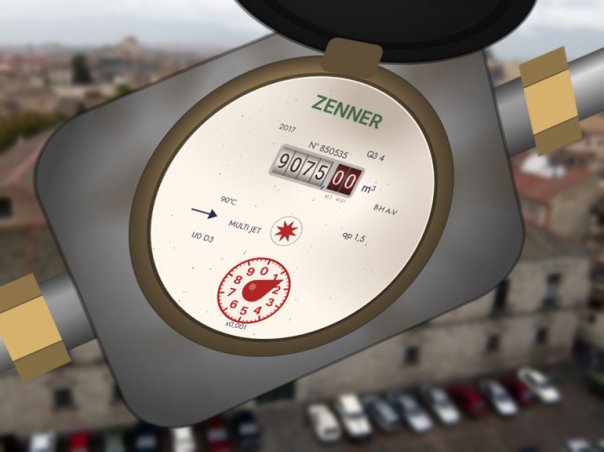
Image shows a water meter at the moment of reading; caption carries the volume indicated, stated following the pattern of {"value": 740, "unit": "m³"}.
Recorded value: {"value": 9075.001, "unit": "m³"}
